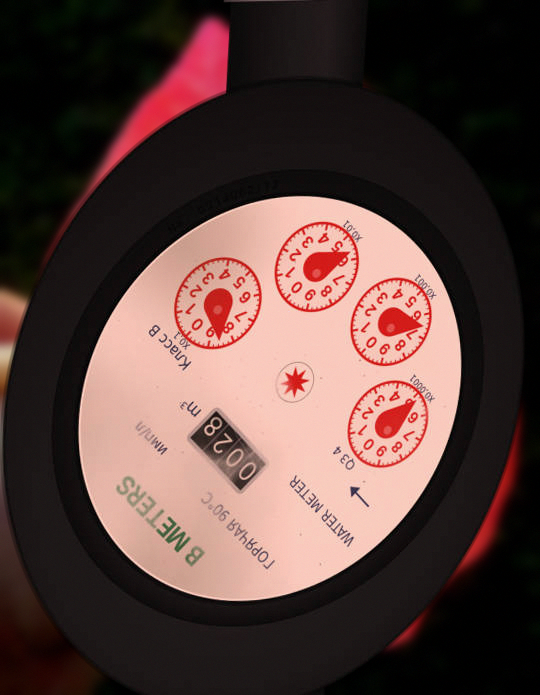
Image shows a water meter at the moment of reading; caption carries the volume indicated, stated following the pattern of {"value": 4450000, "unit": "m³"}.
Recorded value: {"value": 27.8565, "unit": "m³"}
